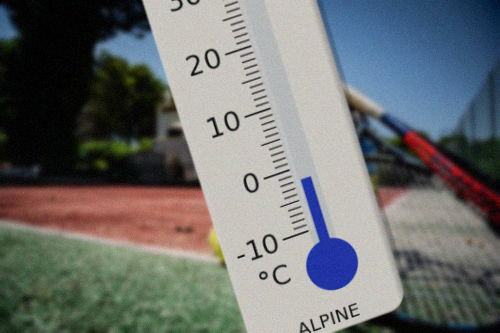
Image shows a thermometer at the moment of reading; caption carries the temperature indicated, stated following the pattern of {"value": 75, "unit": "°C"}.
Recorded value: {"value": -2, "unit": "°C"}
